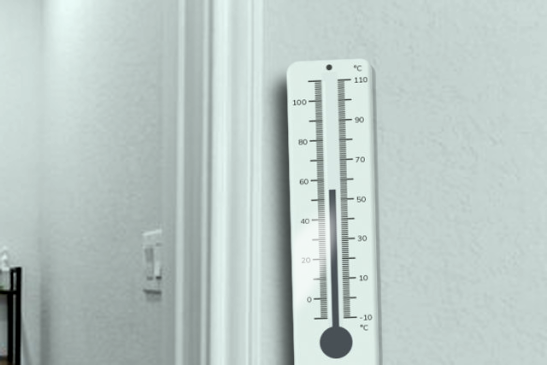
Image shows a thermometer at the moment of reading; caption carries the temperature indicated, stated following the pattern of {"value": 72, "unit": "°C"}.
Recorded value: {"value": 55, "unit": "°C"}
